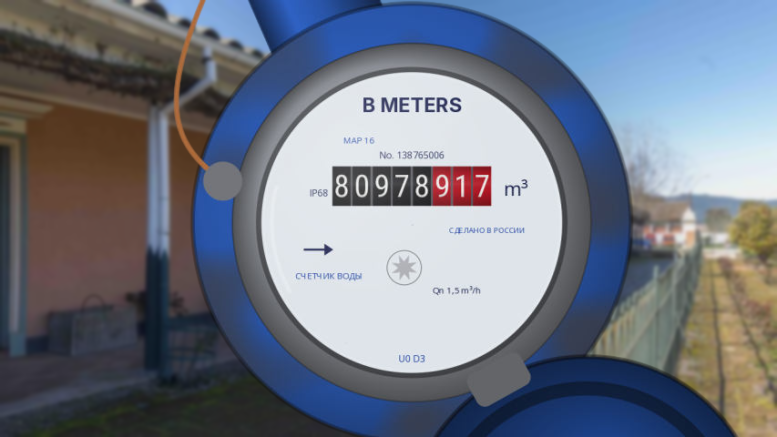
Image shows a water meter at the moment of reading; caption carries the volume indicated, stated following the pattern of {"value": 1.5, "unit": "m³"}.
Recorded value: {"value": 80978.917, "unit": "m³"}
